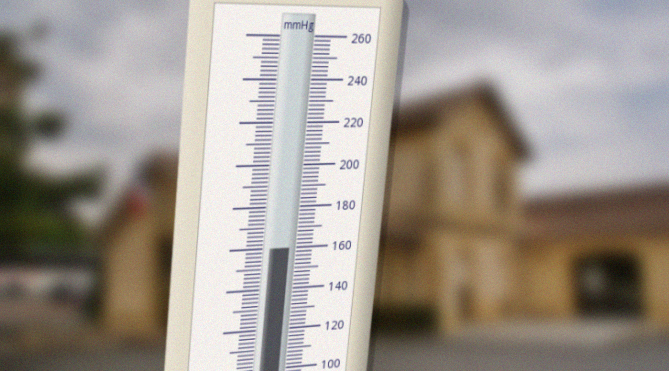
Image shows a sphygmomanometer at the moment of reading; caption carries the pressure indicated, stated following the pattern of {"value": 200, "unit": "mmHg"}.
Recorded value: {"value": 160, "unit": "mmHg"}
